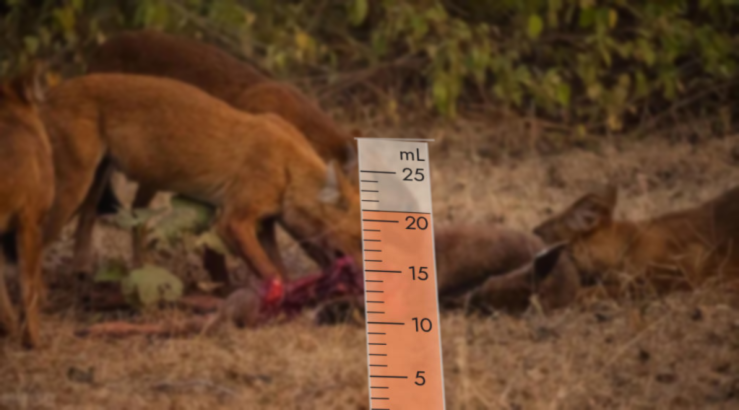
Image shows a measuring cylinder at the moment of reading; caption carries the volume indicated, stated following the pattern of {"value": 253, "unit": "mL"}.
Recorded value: {"value": 21, "unit": "mL"}
